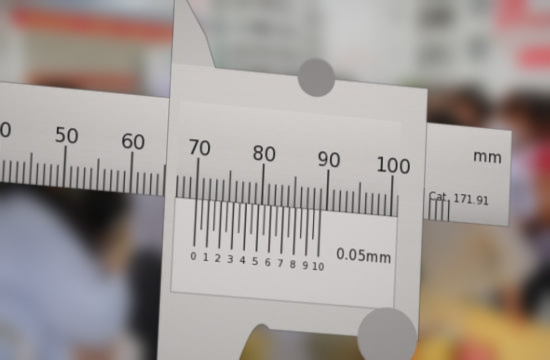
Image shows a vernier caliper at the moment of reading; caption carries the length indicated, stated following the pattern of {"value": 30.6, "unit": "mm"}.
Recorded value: {"value": 70.0, "unit": "mm"}
